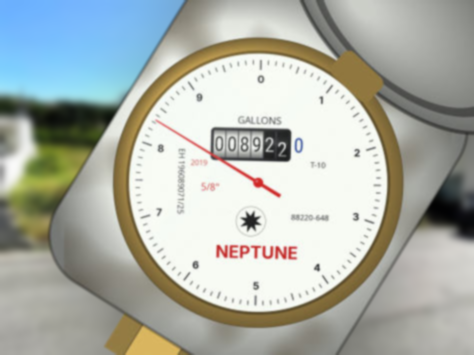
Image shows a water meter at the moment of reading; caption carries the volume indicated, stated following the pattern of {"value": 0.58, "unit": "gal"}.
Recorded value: {"value": 89218.3, "unit": "gal"}
